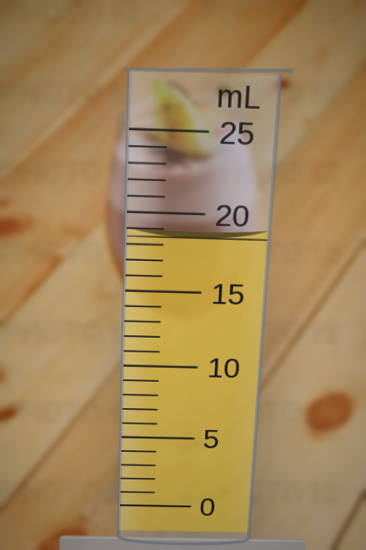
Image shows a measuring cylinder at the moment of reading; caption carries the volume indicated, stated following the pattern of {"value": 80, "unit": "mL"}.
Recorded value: {"value": 18.5, "unit": "mL"}
